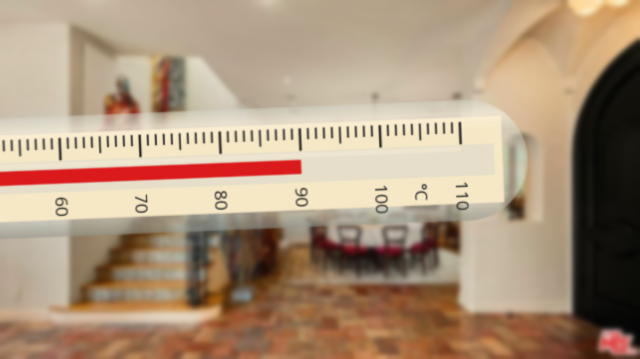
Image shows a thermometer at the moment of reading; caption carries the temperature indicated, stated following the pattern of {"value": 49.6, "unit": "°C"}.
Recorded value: {"value": 90, "unit": "°C"}
